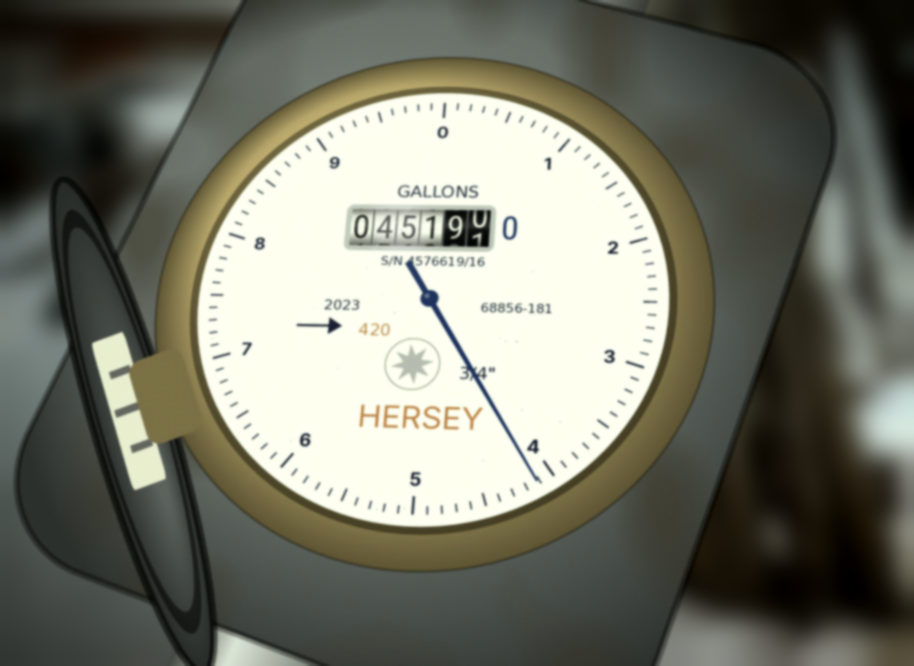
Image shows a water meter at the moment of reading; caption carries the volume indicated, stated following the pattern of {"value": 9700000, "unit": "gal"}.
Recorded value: {"value": 451904.1, "unit": "gal"}
